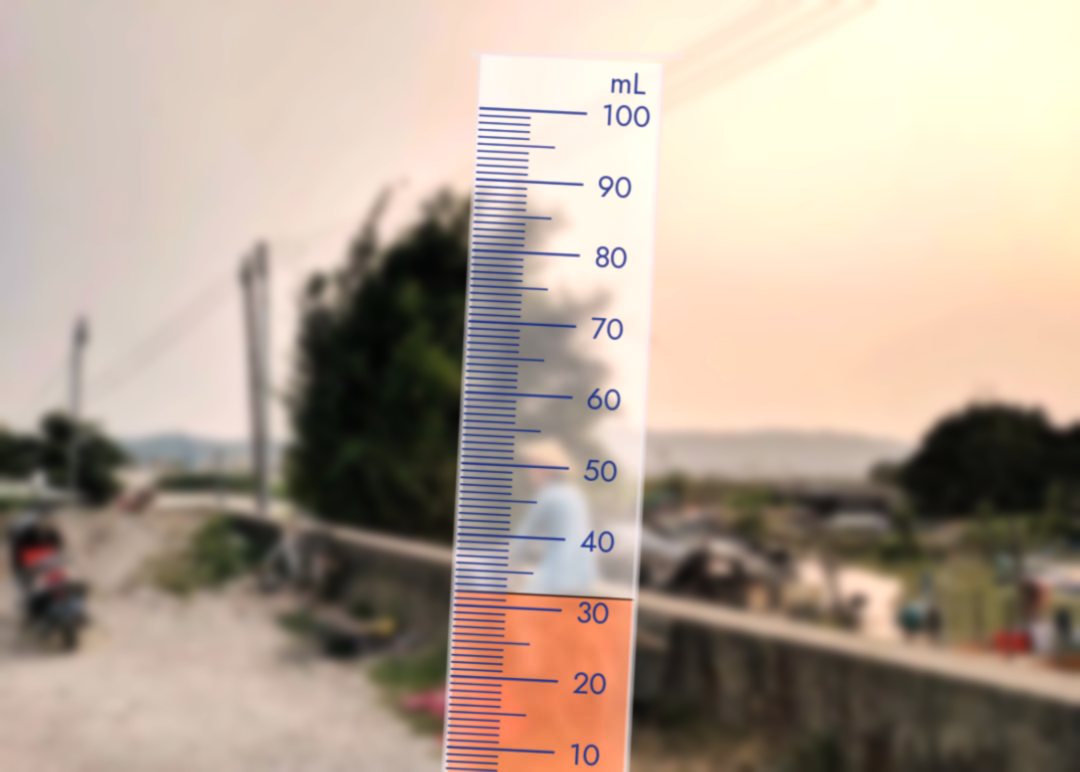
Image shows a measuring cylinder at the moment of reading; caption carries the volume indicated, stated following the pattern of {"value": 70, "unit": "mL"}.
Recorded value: {"value": 32, "unit": "mL"}
